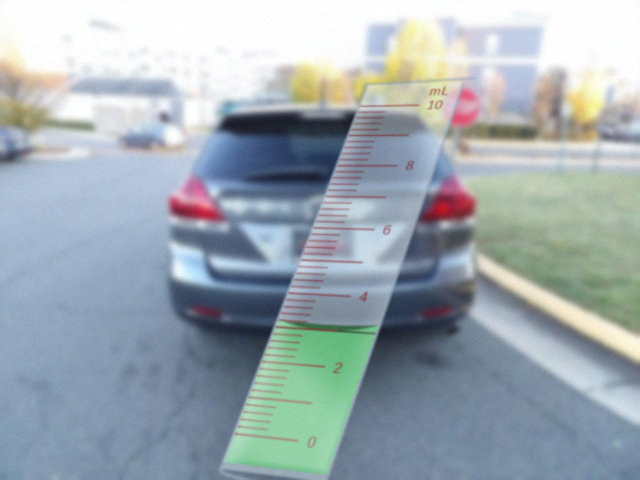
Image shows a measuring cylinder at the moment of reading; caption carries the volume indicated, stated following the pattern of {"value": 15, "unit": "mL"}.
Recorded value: {"value": 3, "unit": "mL"}
